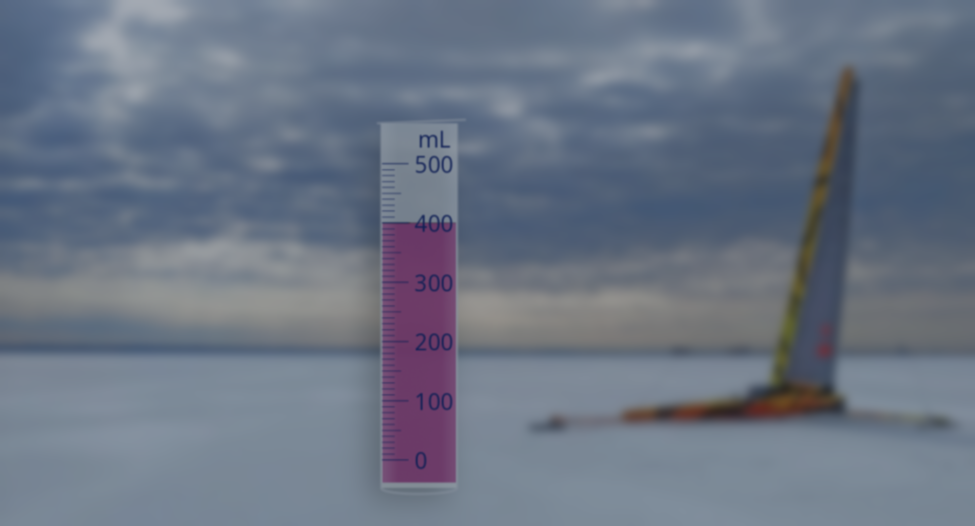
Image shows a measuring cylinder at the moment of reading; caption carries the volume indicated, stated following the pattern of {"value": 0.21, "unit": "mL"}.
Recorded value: {"value": 400, "unit": "mL"}
